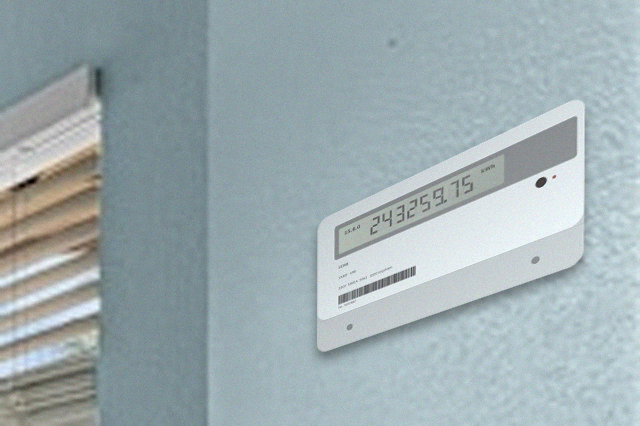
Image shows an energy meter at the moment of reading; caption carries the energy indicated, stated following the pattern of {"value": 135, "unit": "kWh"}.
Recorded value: {"value": 243259.75, "unit": "kWh"}
